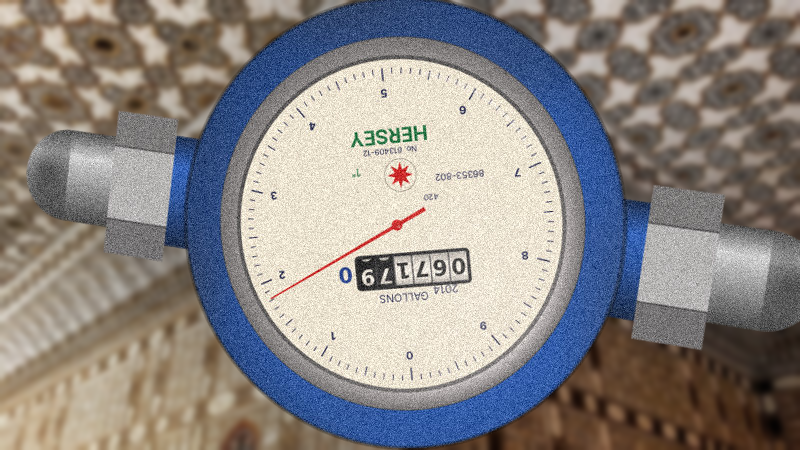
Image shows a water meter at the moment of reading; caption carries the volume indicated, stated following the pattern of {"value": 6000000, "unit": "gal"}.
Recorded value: {"value": 671791.8, "unit": "gal"}
